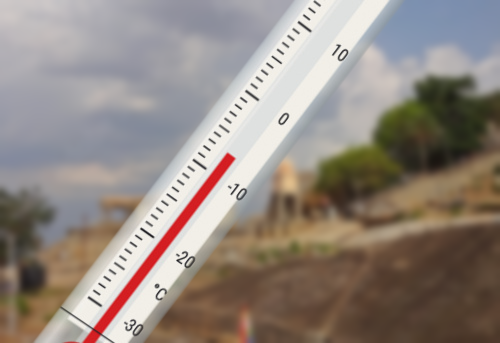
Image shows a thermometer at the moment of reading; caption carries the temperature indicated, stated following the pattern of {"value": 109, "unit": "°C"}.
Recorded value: {"value": -7, "unit": "°C"}
